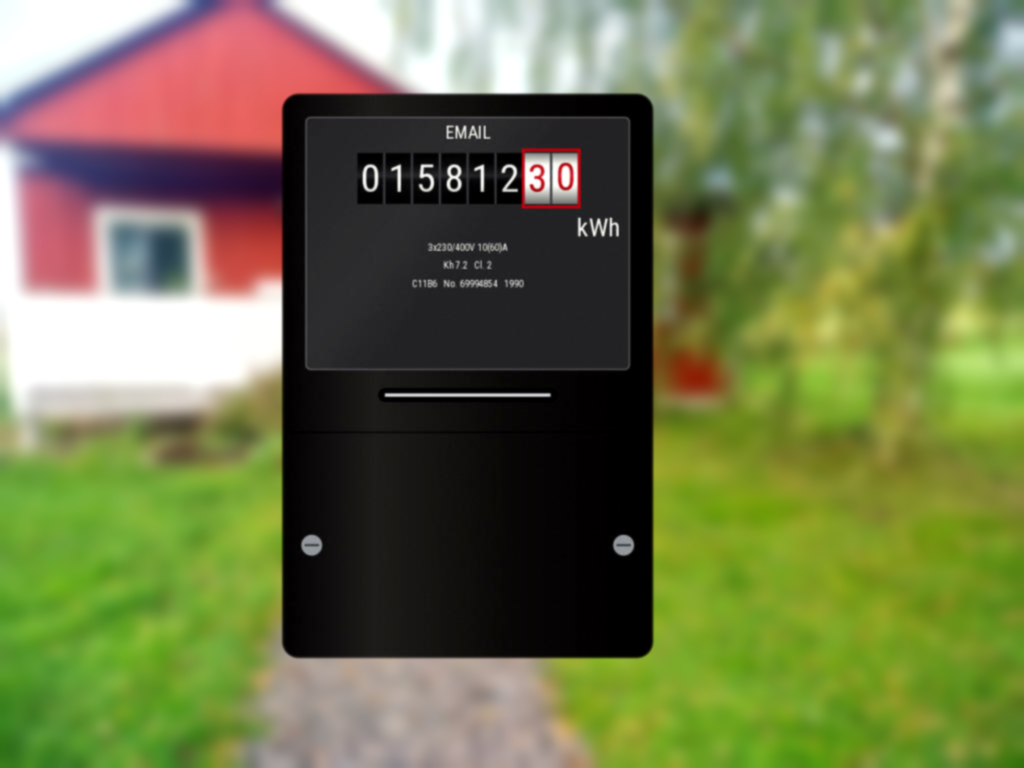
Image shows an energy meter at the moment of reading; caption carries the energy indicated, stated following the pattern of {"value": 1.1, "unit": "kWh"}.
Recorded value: {"value": 15812.30, "unit": "kWh"}
